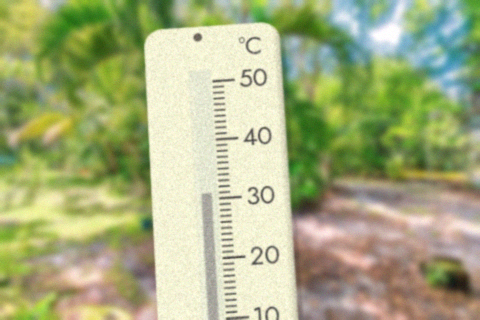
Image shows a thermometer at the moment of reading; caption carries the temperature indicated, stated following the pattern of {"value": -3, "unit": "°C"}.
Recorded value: {"value": 31, "unit": "°C"}
